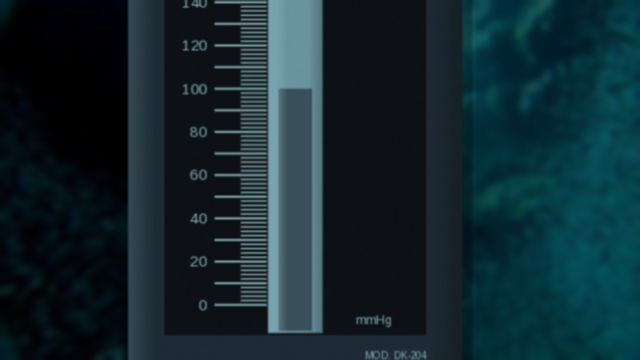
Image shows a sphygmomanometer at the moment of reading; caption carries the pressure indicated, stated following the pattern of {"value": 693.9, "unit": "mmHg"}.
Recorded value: {"value": 100, "unit": "mmHg"}
